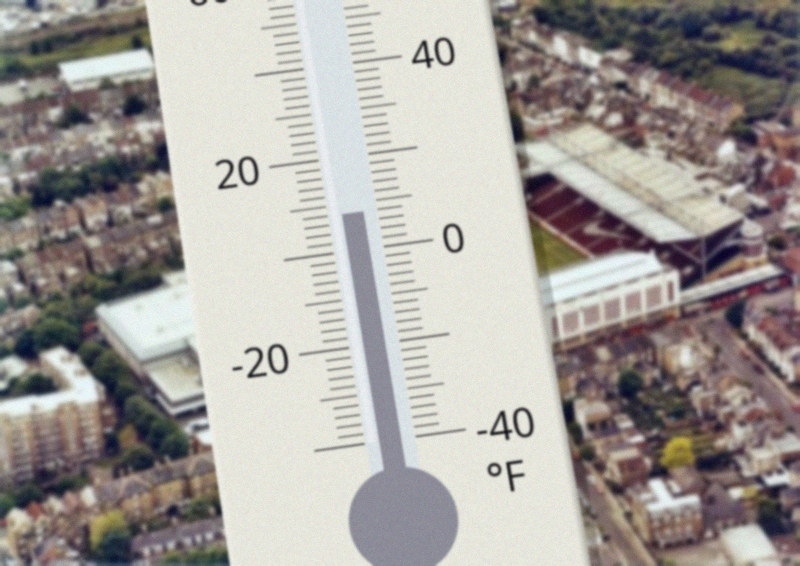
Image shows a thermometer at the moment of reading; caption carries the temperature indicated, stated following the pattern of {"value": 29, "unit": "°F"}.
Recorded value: {"value": 8, "unit": "°F"}
